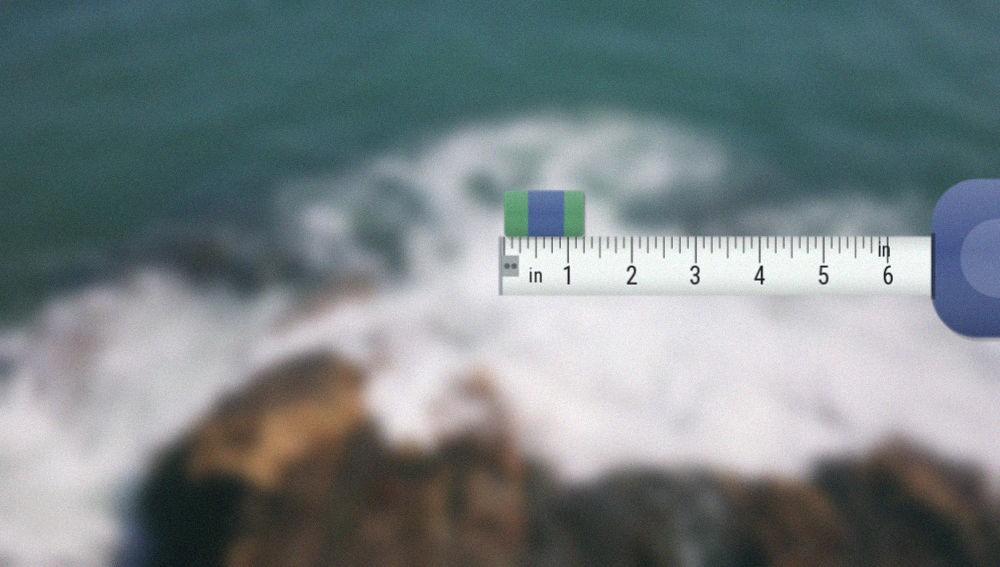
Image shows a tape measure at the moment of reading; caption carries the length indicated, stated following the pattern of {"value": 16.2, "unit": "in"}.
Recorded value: {"value": 1.25, "unit": "in"}
